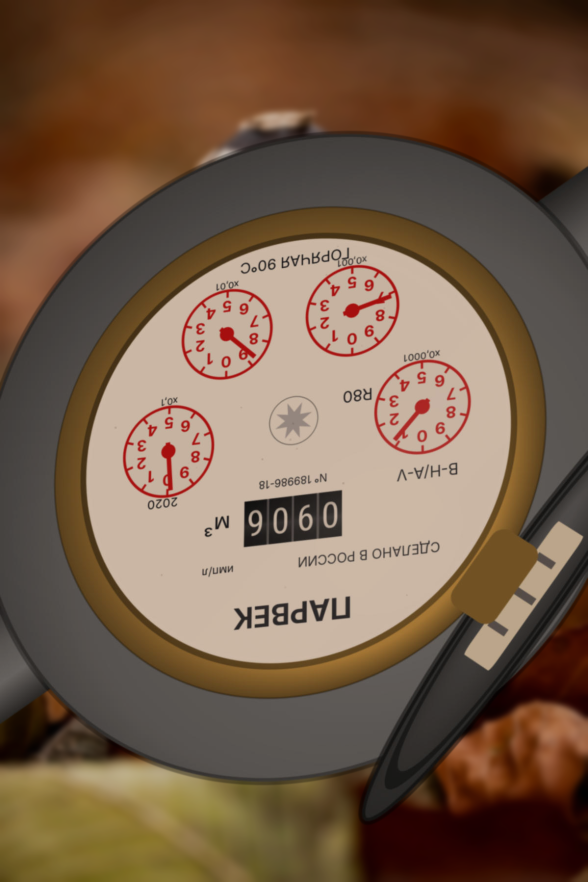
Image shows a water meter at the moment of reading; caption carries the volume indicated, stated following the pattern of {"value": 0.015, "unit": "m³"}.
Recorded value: {"value": 905.9871, "unit": "m³"}
